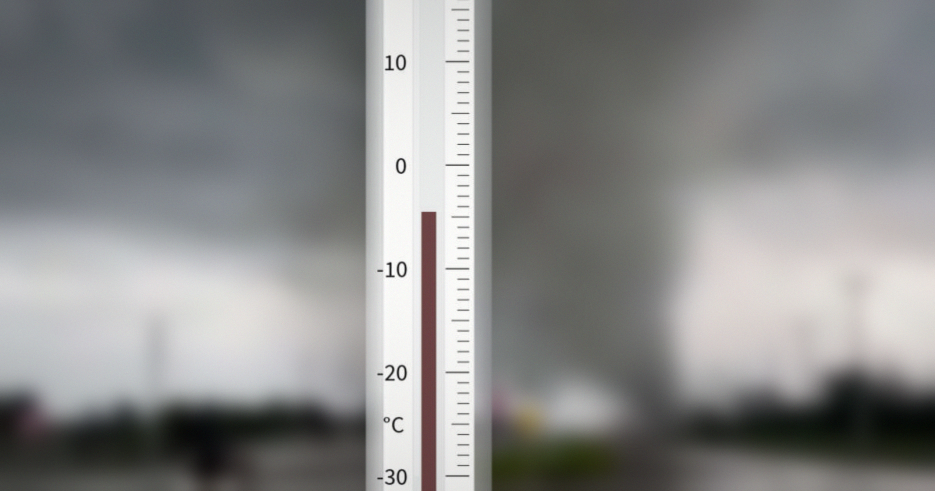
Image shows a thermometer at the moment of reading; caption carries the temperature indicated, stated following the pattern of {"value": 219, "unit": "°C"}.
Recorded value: {"value": -4.5, "unit": "°C"}
